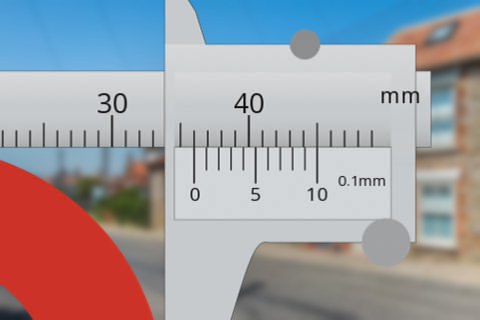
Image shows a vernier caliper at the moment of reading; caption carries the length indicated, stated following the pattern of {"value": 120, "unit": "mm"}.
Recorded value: {"value": 36.0, "unit": "mm"}
